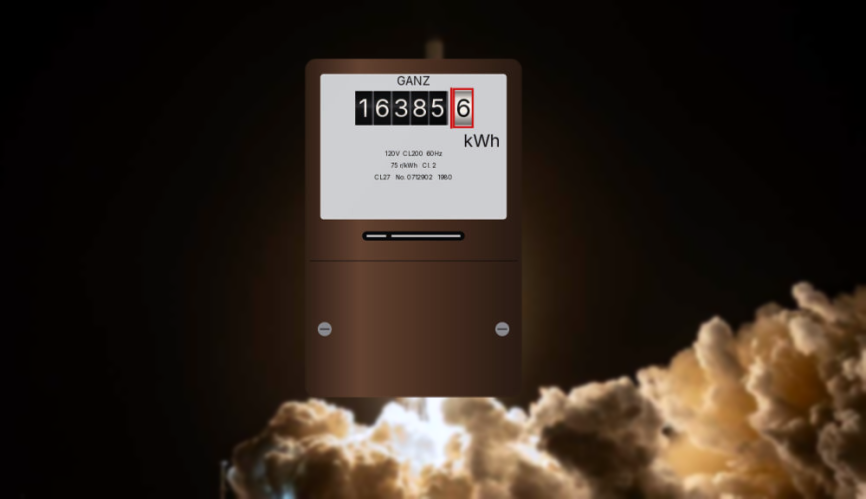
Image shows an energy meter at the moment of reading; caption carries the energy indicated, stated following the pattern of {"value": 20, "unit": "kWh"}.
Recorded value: {"value": 16385.6, "unit": "kWh"}
